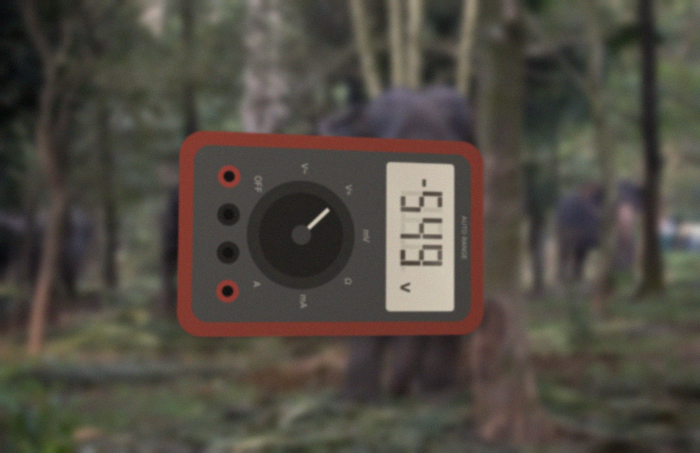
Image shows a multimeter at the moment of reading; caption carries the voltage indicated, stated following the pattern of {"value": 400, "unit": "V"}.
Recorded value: {"value": -549, "unit": "V"}
